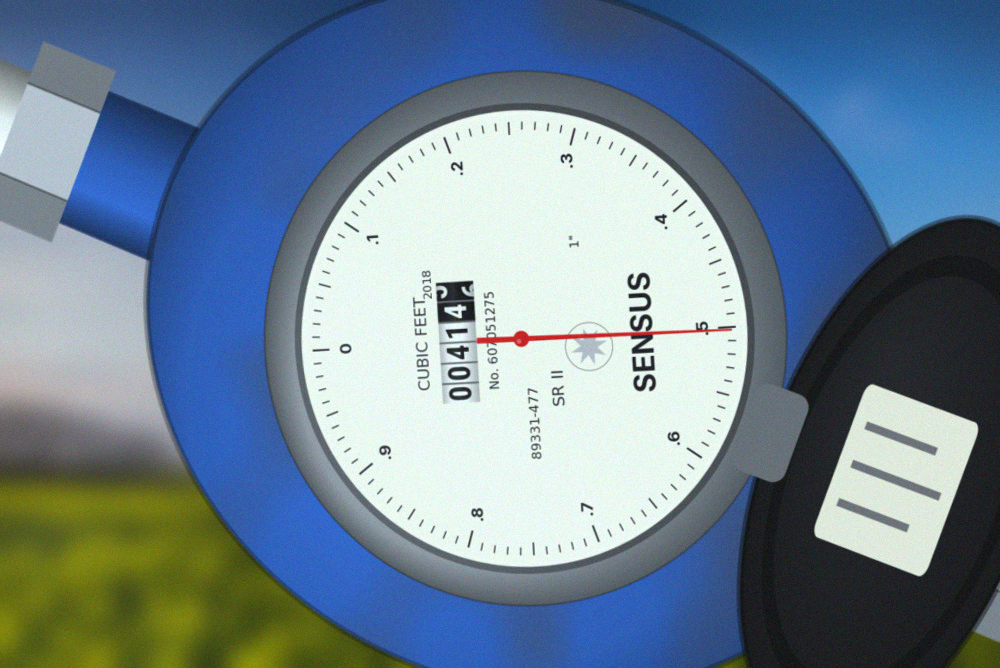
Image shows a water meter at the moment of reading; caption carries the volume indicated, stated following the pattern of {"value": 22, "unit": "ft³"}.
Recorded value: {"value": 4145.50, "unit": "ft³"}
